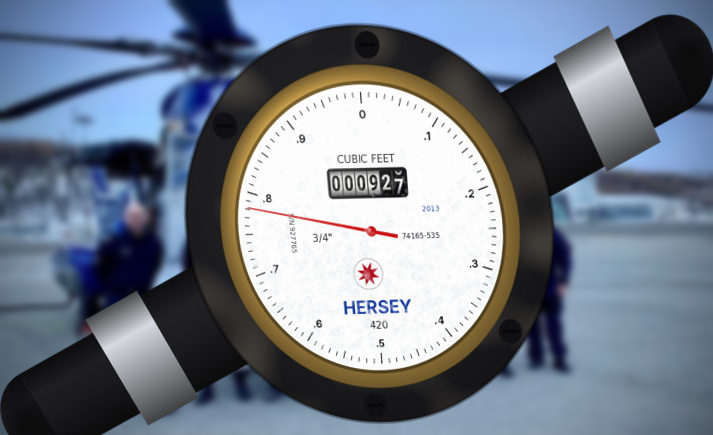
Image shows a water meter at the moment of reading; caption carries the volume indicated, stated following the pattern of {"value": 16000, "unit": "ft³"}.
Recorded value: {"value": 926.78, "unit": "ft³"}
